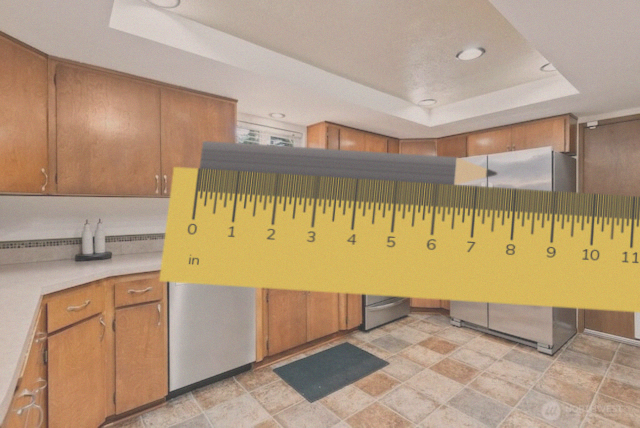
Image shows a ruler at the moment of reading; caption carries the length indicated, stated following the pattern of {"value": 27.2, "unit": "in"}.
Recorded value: {"value": 7.5, "unit": "in"}
